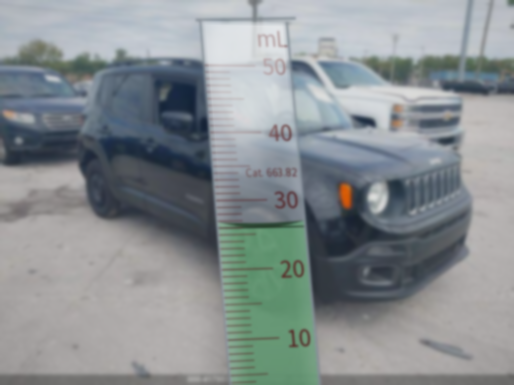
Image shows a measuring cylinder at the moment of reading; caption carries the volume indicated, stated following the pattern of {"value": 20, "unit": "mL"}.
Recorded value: {"value": 26, "unit": "mL"}
